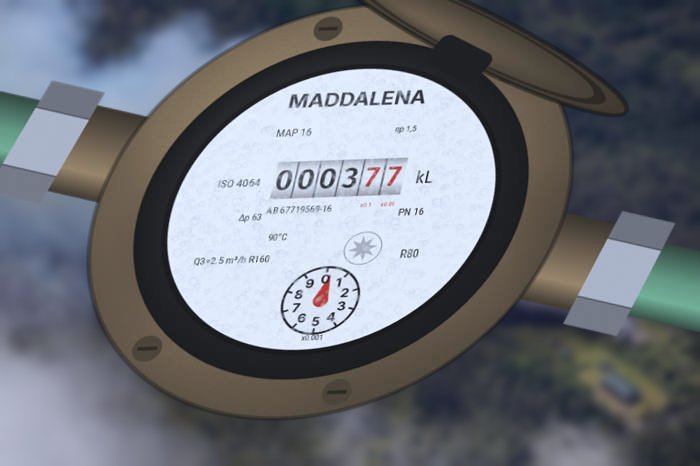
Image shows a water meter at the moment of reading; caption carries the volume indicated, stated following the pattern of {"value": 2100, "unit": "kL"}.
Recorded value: {"value": 3.770, "unit": "kL"}
